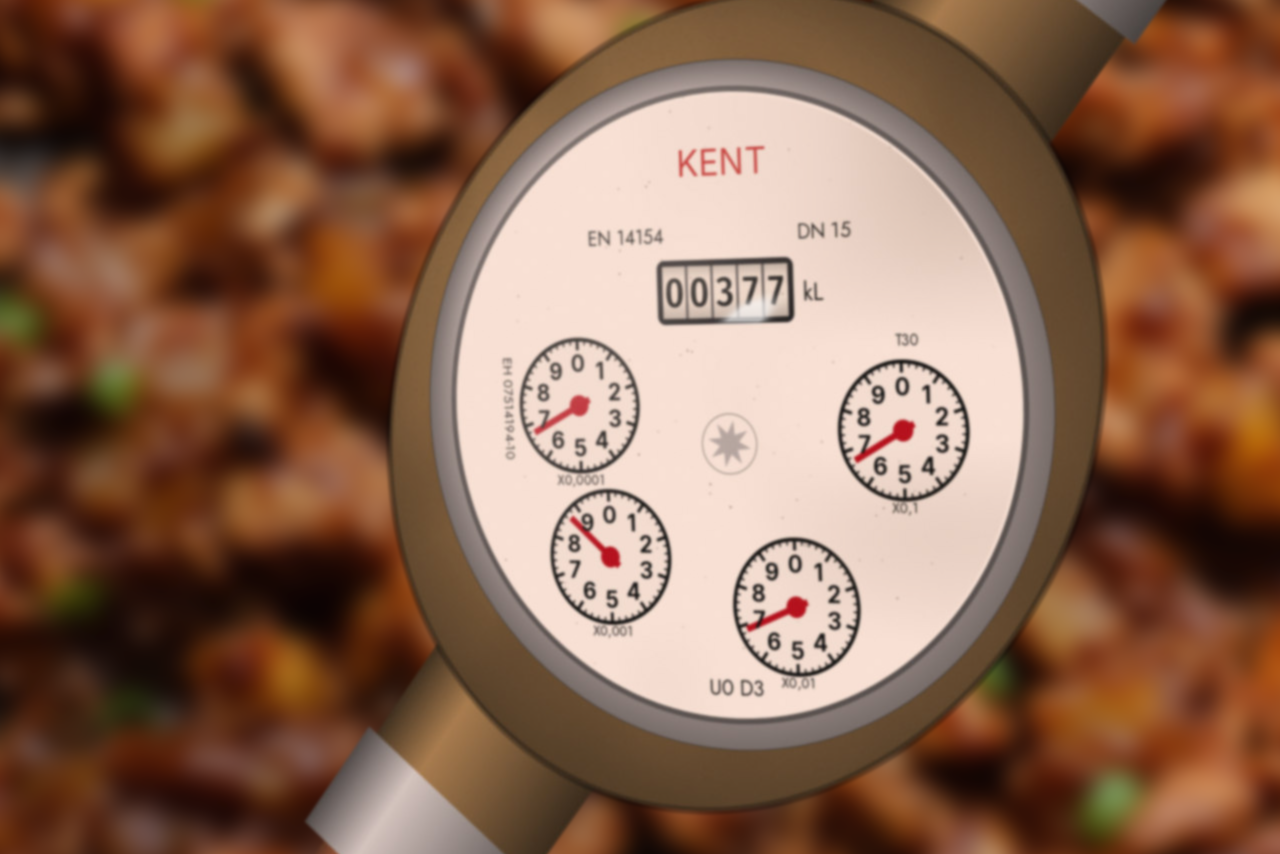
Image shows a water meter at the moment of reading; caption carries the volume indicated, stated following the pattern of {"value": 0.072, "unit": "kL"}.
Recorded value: {"value": 377.6686, "unit": "kL"}
